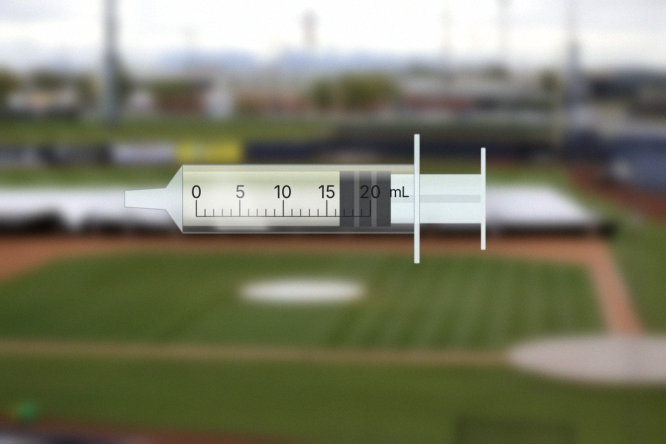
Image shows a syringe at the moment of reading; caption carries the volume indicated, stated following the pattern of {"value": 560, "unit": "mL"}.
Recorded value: {"value": 16.5, "unit": "mL"}
